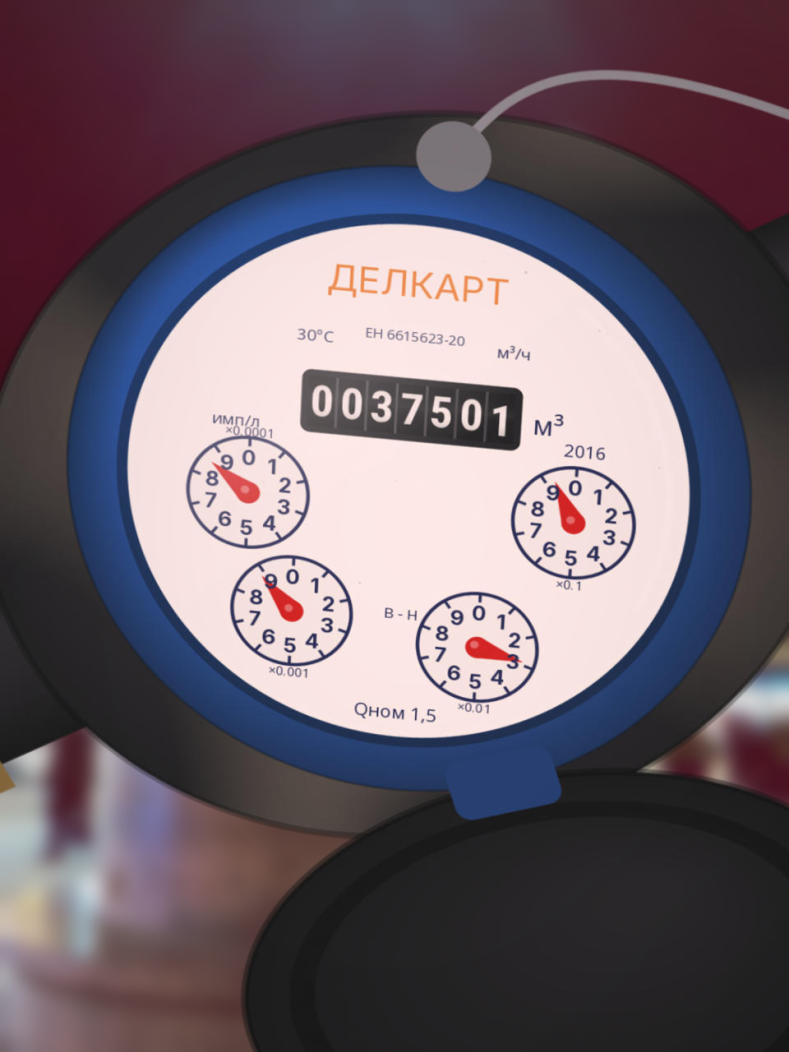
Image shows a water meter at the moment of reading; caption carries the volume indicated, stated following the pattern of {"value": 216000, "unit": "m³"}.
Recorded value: {"value": 37500.9288, "unit": "m³"}
